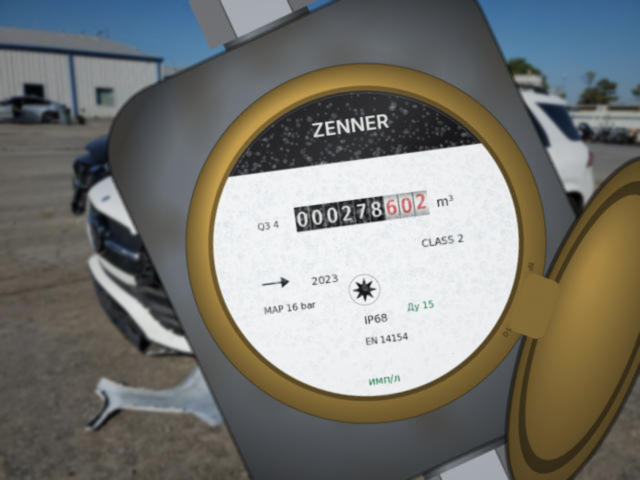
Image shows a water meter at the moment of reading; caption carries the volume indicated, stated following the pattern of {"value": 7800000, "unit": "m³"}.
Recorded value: {"value": 278.602, "unit": "m³"}
